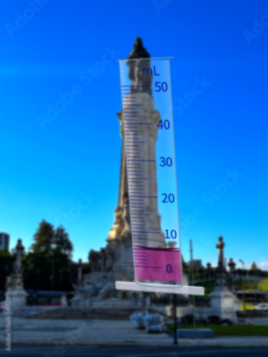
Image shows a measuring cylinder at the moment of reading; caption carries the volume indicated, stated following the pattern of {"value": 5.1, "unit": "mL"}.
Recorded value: {"value": 5, "unit": "mL"}
